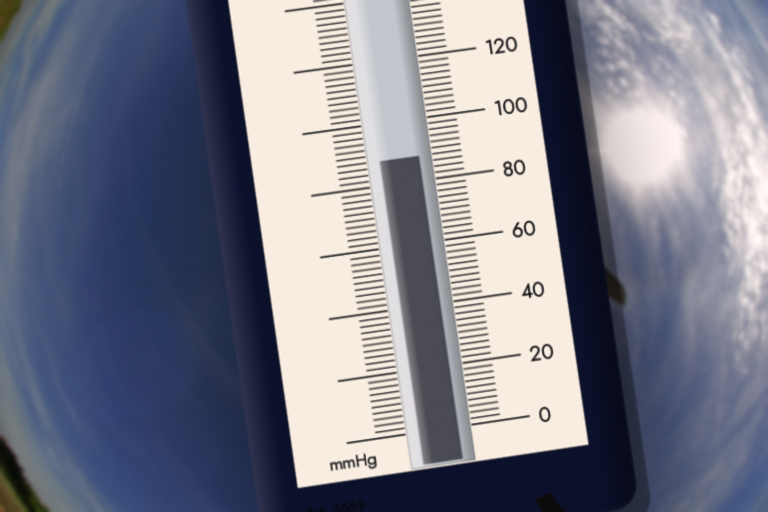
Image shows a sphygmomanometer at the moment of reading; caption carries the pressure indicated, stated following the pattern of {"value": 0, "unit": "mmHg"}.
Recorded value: {"value": 88, "unit": "mmHg"}
